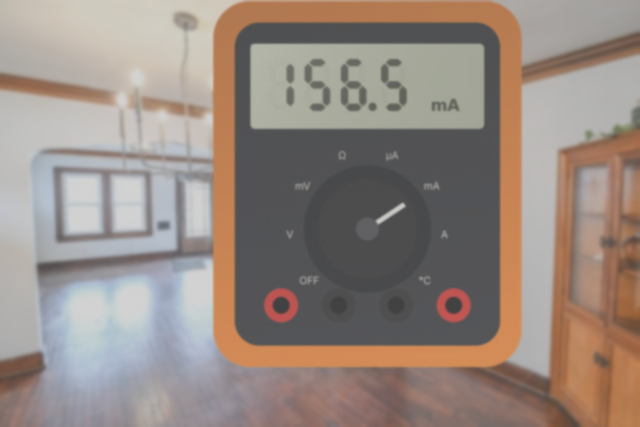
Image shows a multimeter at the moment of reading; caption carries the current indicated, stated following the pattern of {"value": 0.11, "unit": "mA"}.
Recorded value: {"value": 156.5, "unit": "mA"}
